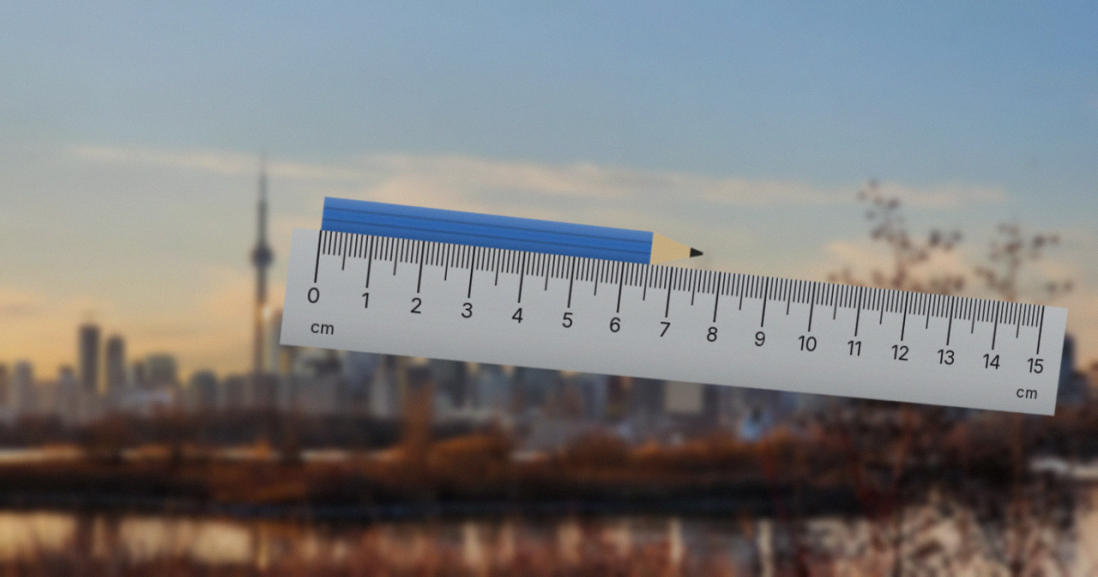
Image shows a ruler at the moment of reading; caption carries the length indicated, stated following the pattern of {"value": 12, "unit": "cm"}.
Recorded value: {"value": 7.6, "unit": "cm"}
